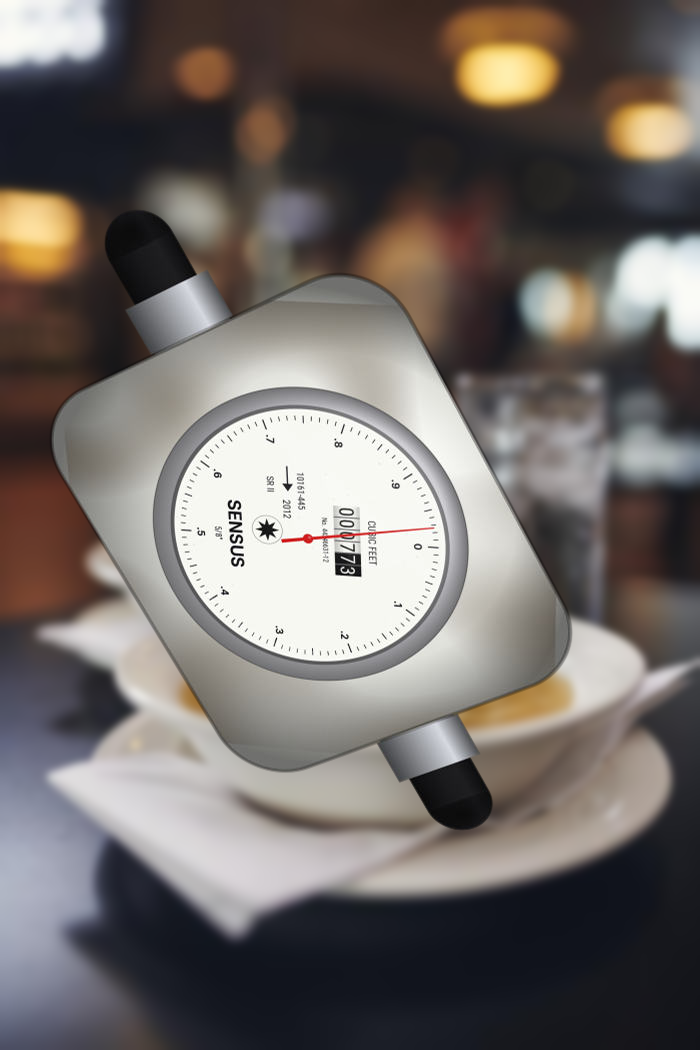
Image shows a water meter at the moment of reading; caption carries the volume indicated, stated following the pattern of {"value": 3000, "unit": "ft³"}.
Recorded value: {"value": 772.97, "unit": "ft³"}
